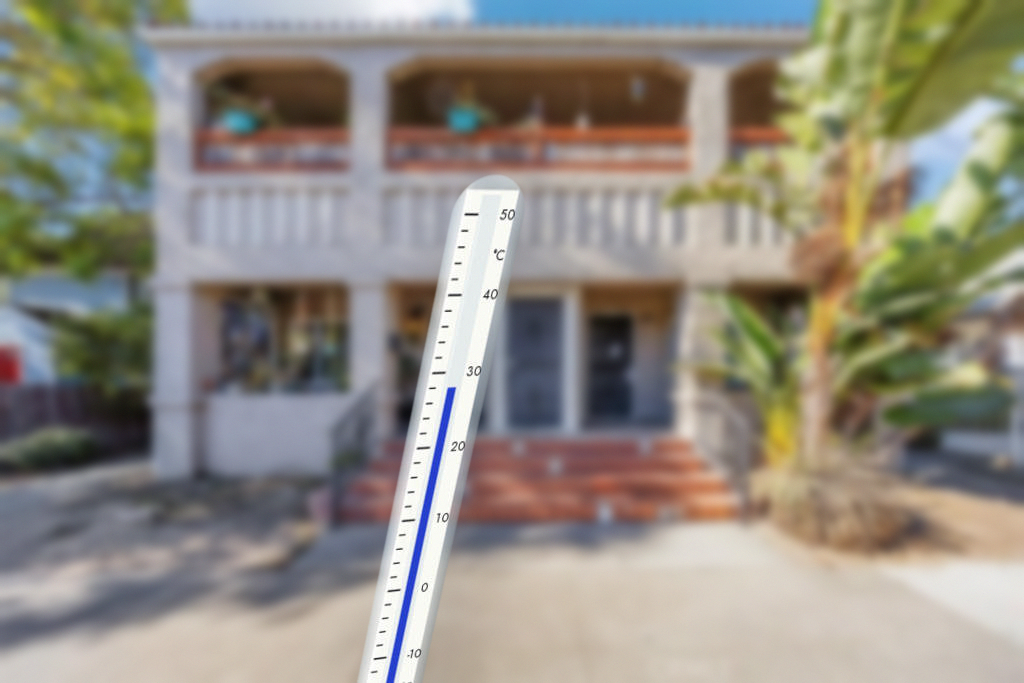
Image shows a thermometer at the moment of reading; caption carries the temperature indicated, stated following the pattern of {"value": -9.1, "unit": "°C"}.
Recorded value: {"value": 28, "unit": "°C"}
